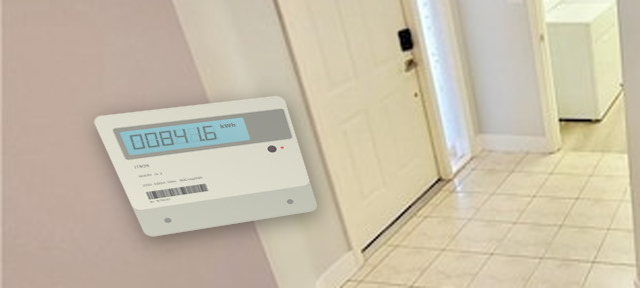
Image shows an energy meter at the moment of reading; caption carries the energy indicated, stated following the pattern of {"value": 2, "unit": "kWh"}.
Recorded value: {"value": 841.6, "unit": "kWh"}
